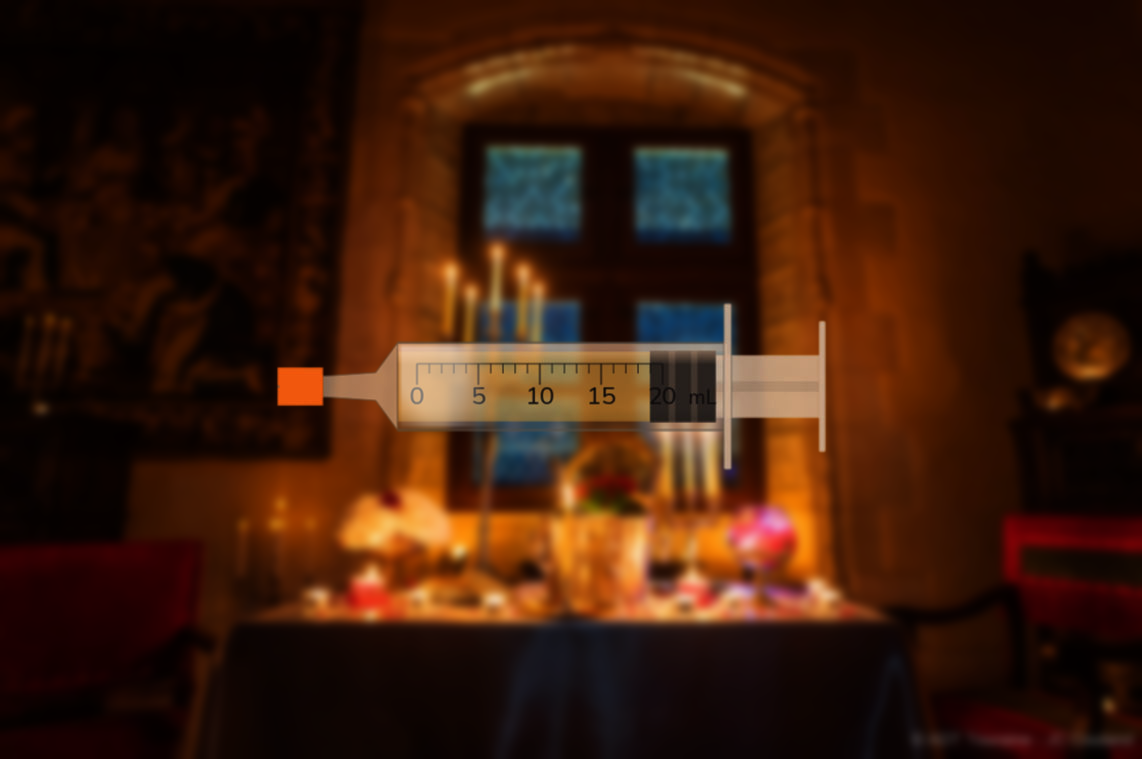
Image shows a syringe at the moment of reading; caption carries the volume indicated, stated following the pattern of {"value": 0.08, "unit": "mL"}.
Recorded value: {"value": 19, "unit": "mL"}
